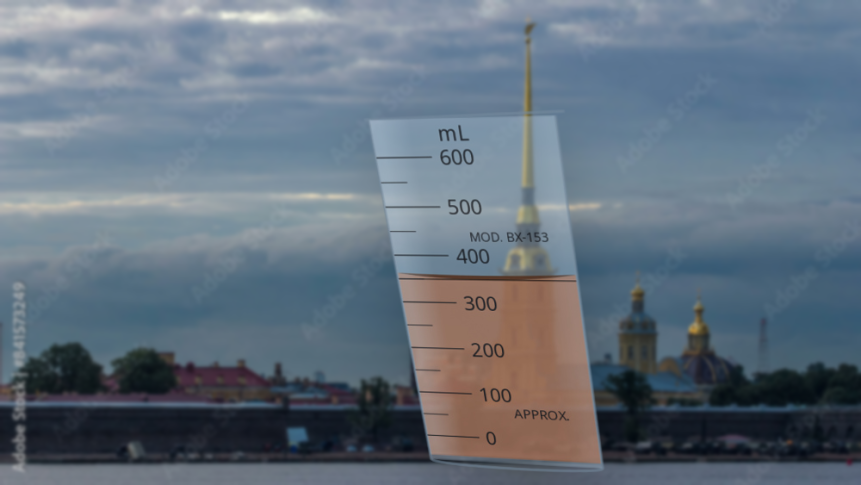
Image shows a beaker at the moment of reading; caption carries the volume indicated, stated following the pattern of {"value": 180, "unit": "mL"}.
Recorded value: {"value": 350, "unit": "mL"}
